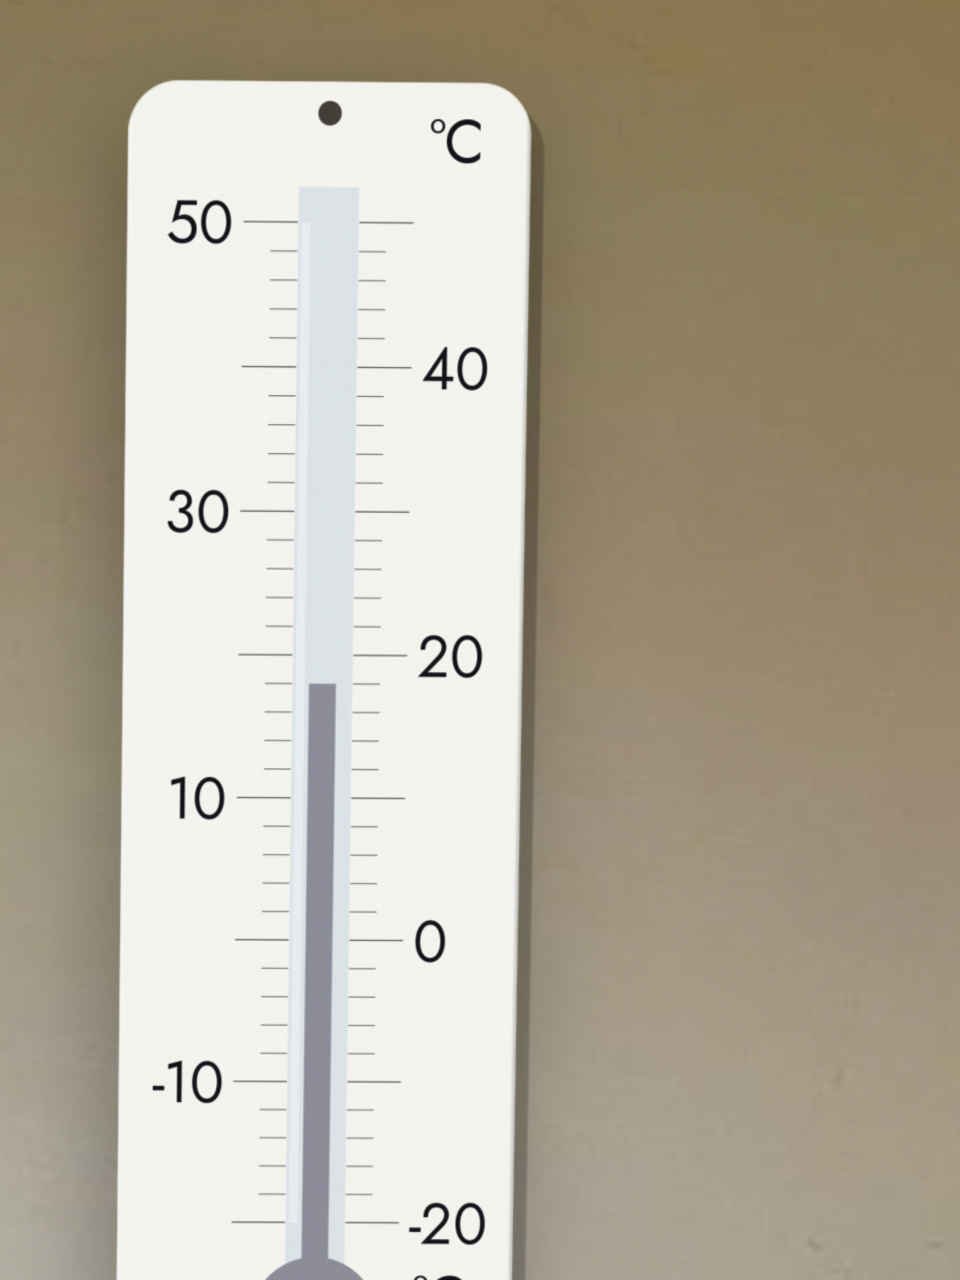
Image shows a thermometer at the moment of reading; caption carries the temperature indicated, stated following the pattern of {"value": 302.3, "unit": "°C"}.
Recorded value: {"value": 18, "unit": "°C"}
